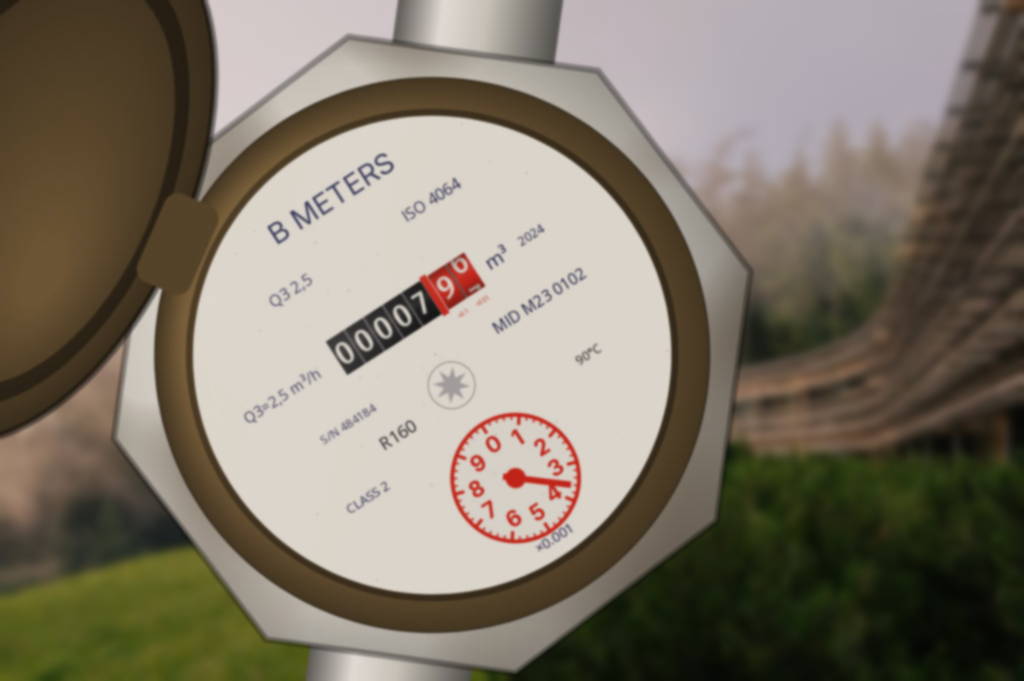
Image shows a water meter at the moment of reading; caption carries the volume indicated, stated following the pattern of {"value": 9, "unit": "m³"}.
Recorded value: {"value": 7.963, "unit": "m³"}
